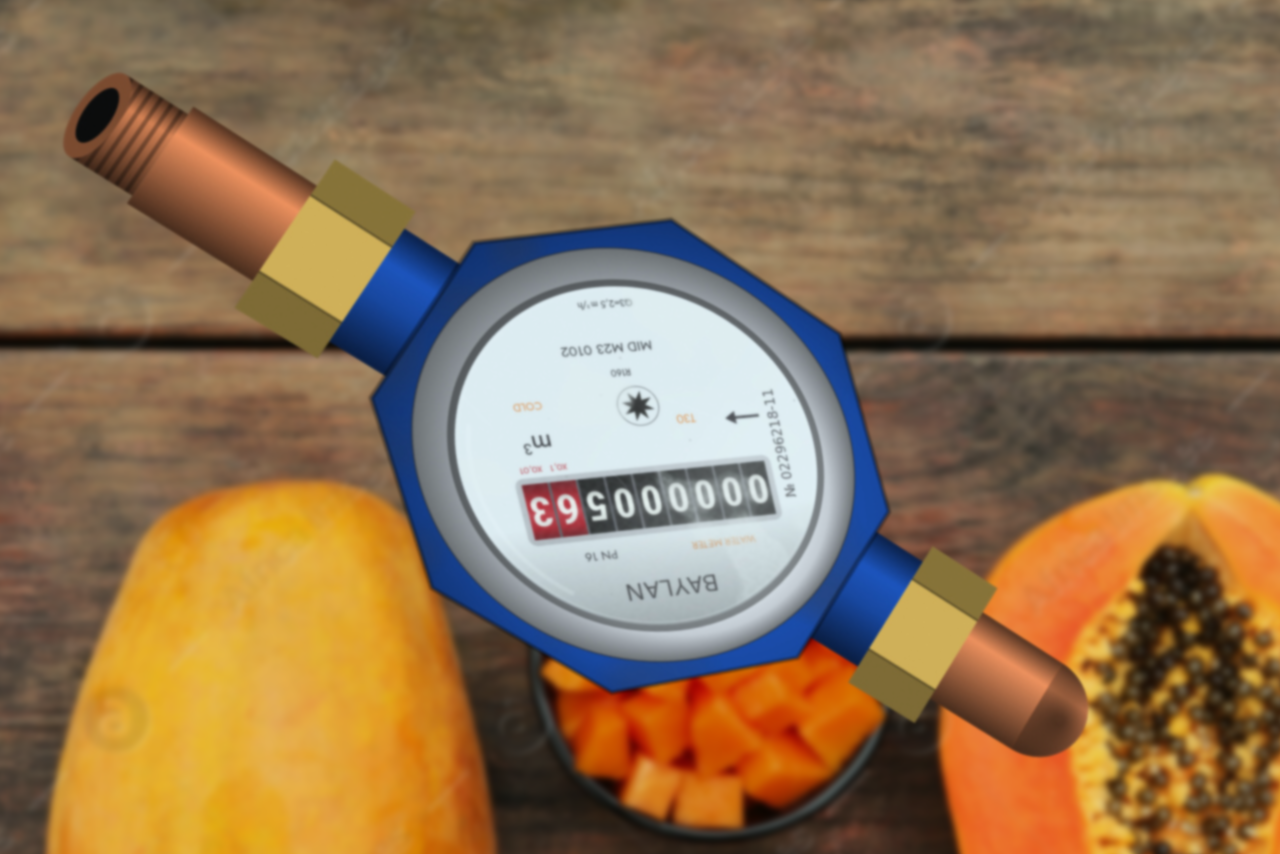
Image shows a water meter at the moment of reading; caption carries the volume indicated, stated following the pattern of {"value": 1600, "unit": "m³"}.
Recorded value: {"value": 5.63, "unit": "m³"}
